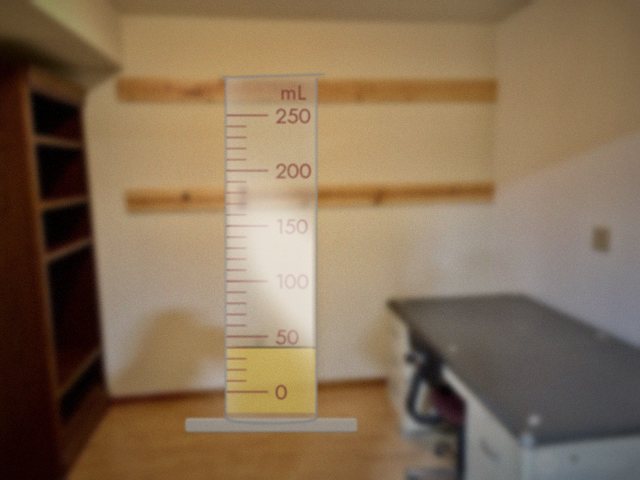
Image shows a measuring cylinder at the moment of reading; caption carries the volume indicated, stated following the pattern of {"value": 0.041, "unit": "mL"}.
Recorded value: {"value": 40, "unit": "mL"}
